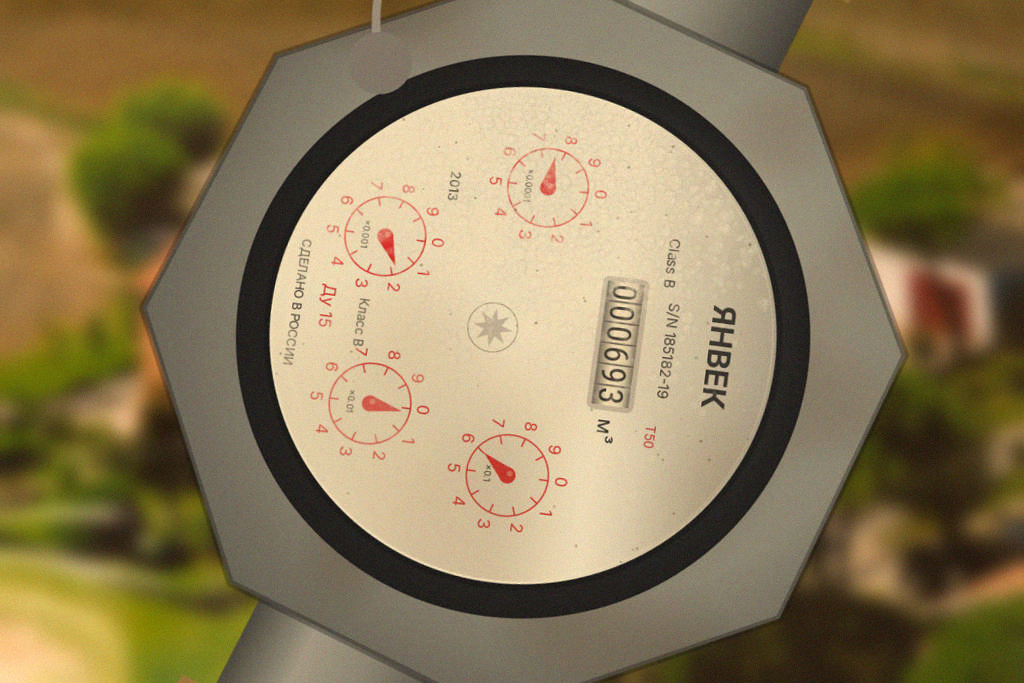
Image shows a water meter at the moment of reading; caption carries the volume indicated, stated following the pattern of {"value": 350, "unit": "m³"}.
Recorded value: {"value": 693.6017, "unit": "m³"}
